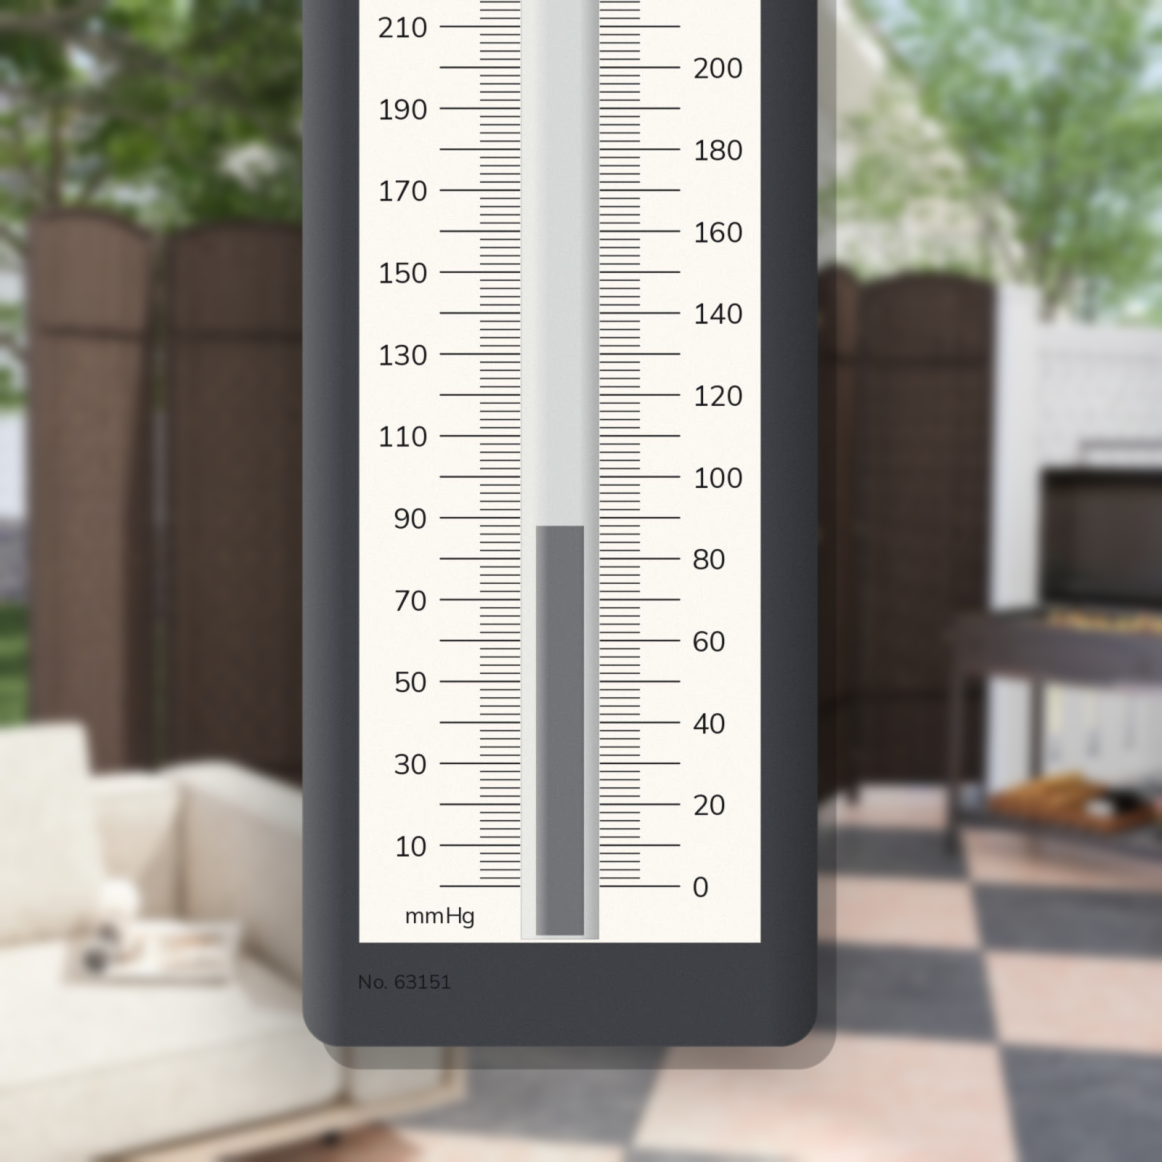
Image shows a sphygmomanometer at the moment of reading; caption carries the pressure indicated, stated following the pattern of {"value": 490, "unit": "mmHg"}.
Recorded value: {"value": 88, "unit": "mmHg"}
